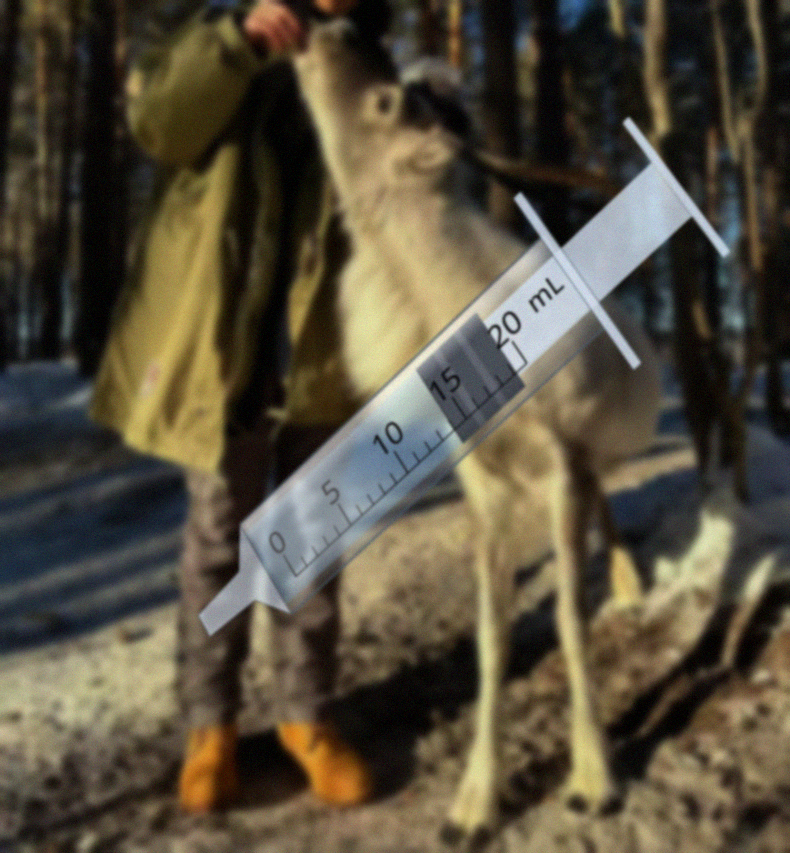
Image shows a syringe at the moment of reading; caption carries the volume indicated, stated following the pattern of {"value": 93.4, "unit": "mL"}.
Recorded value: {"value": 14, "unit": "mL"}
